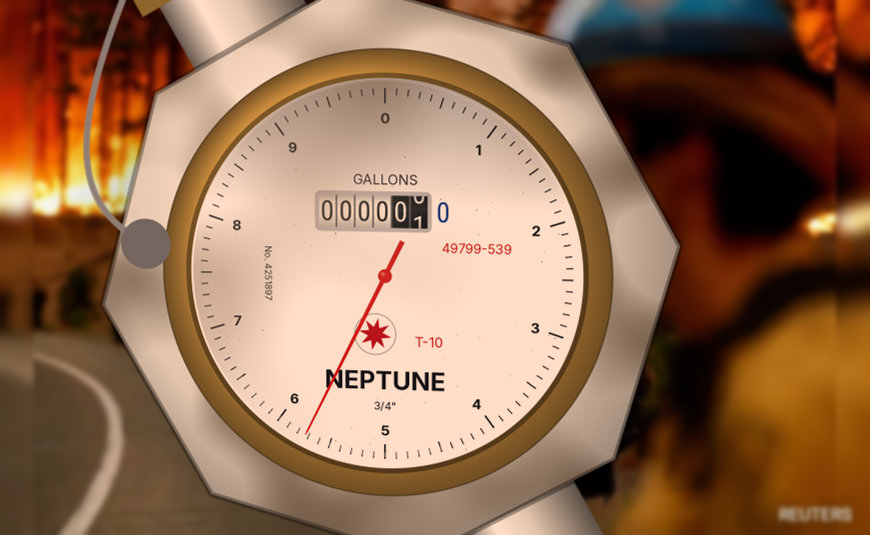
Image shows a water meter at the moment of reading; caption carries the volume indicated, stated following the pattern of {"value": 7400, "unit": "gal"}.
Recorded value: {"value": 5.7, "unit": "gal"}
